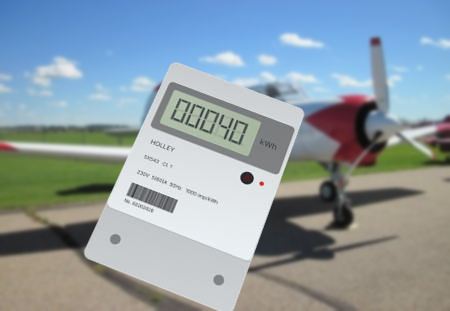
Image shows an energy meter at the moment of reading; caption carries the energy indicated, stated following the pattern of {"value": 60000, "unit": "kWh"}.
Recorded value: {"value": 40, "unit": "kWh"}
